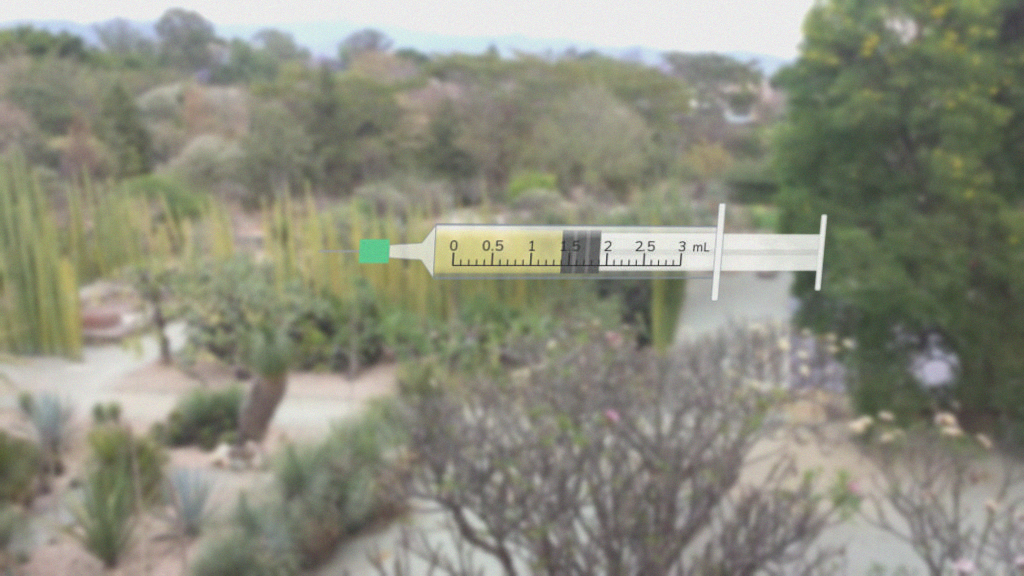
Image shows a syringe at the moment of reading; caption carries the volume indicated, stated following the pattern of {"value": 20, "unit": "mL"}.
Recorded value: {"value": 1.4, "unit": "mL"}
